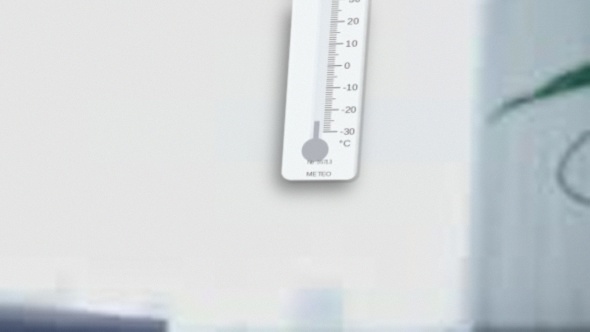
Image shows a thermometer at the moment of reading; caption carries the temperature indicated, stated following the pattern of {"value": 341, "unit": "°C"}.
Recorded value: {"value": -25, "unit": "°C"}
